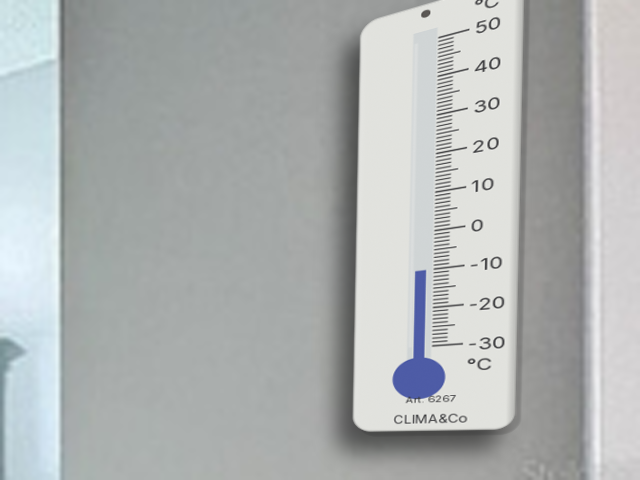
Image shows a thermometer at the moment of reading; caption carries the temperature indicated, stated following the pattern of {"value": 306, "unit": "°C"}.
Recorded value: {"value": -10, "unit": "°C"}
